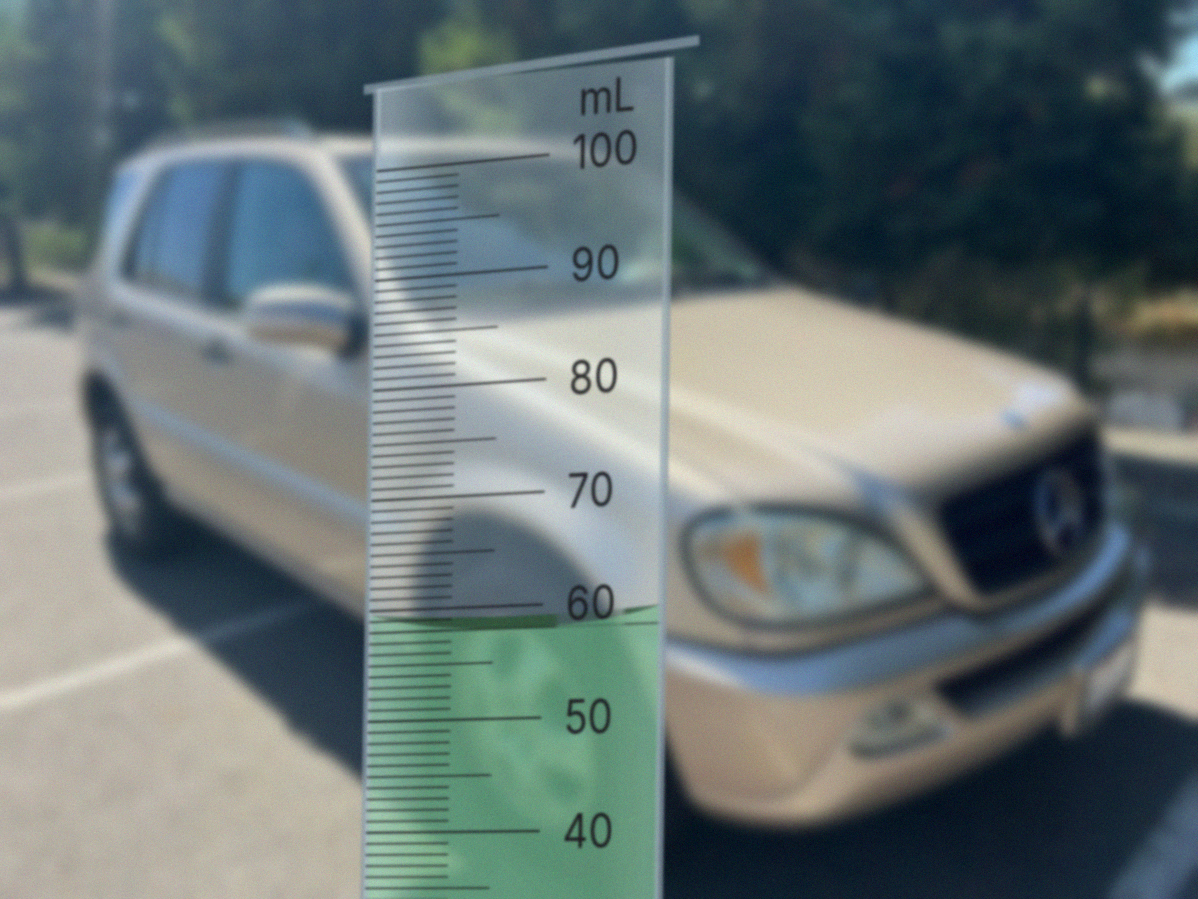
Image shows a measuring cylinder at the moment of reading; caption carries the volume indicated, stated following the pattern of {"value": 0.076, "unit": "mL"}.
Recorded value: {"value": 58, "unit": "mL"}
